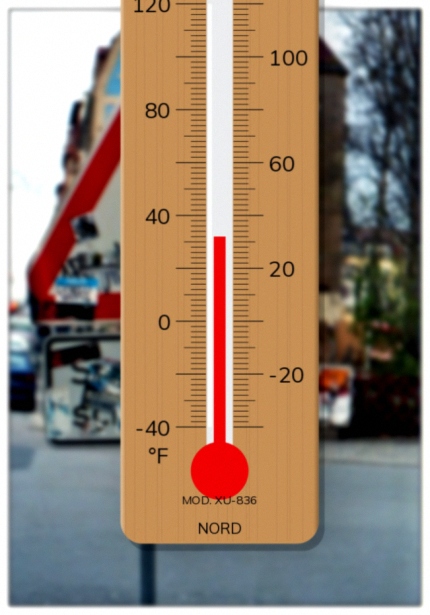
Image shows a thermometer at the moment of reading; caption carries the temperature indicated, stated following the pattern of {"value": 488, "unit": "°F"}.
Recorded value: {"value": 32, "unit": "°F"}
